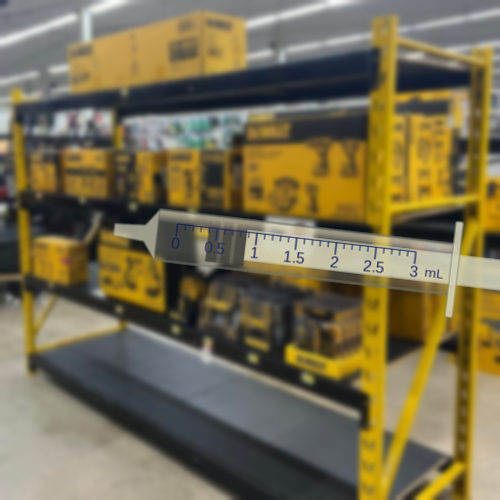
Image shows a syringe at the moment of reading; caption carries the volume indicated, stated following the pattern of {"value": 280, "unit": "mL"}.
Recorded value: {"value": 0.4, "unit": "mL"}
